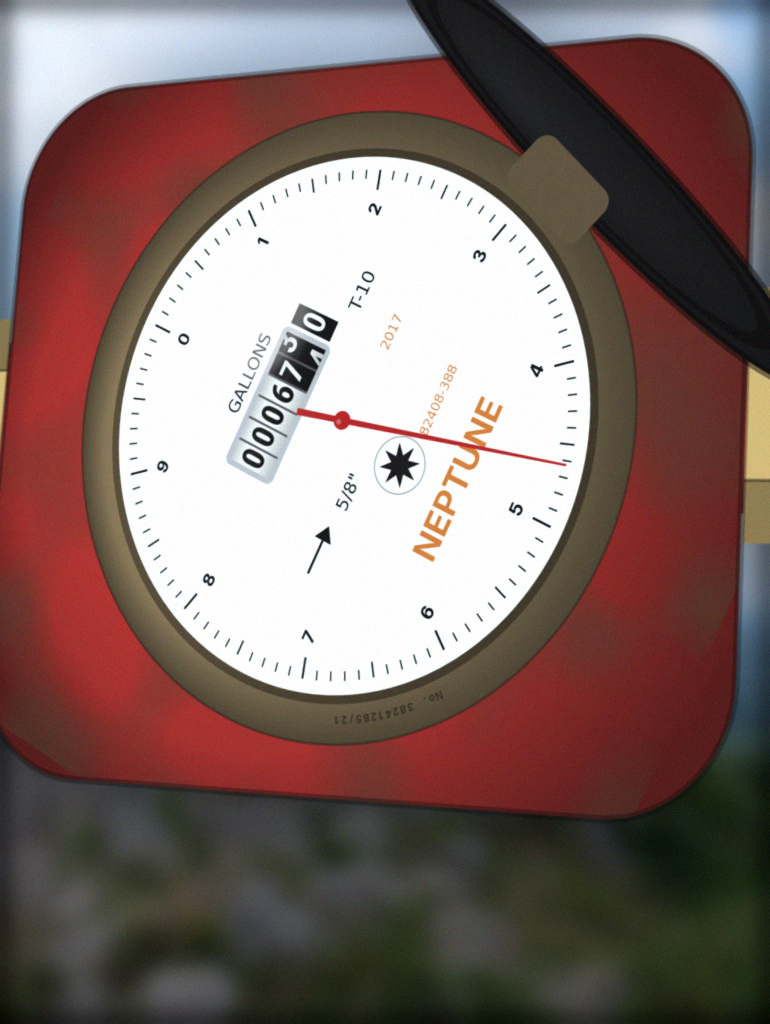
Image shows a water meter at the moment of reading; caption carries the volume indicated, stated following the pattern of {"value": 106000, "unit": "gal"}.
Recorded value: {"value": 6734.6, "unit": "gal"}
